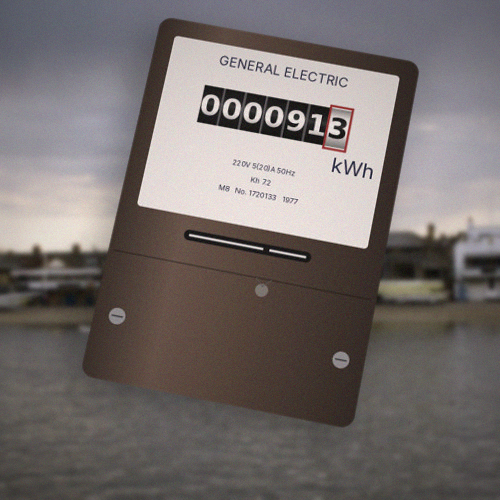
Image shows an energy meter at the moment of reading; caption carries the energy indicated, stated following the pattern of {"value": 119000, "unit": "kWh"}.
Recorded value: {"value": 91.3, "unit": "kWh"}
